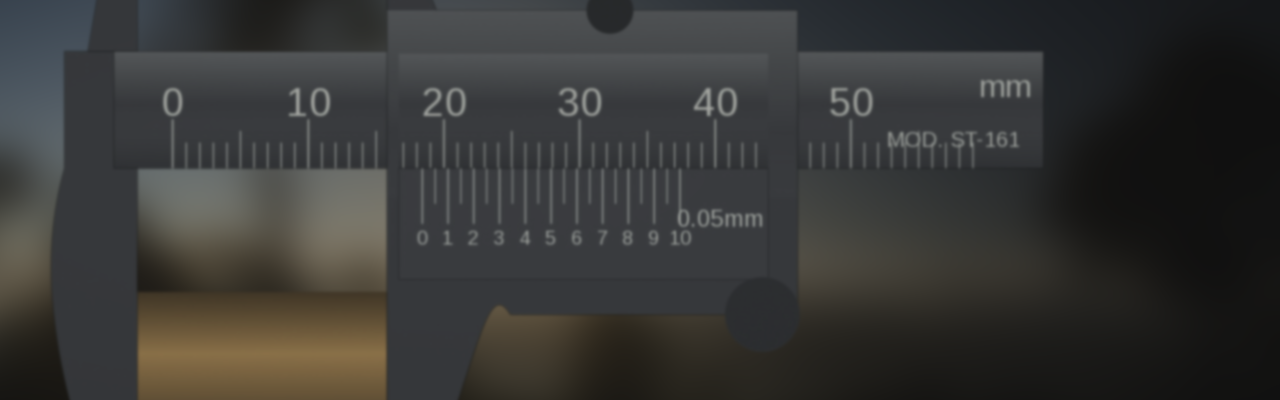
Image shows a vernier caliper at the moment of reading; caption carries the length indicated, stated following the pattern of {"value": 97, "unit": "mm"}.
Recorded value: {"value": 18.4, "unit": "mm"}
